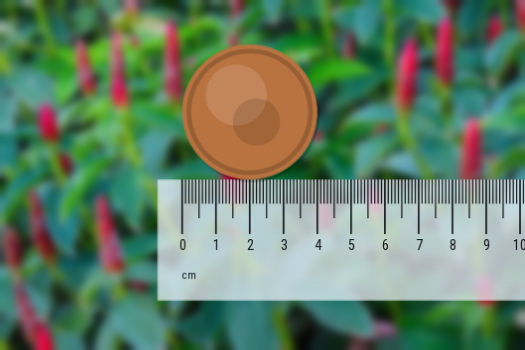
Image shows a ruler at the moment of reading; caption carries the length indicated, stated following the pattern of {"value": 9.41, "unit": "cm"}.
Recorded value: {"value": 4, "unit": "cm"}
